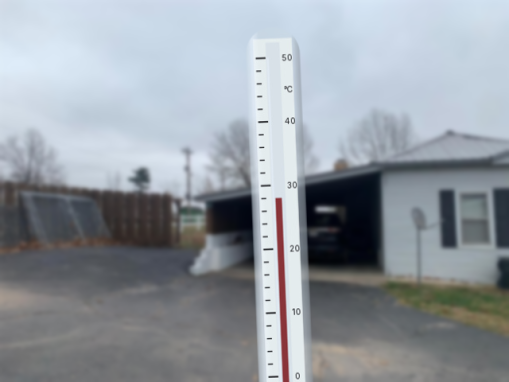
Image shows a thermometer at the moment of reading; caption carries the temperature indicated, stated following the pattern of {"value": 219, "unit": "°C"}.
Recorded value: {"value": 28, "unit": "°C"}
